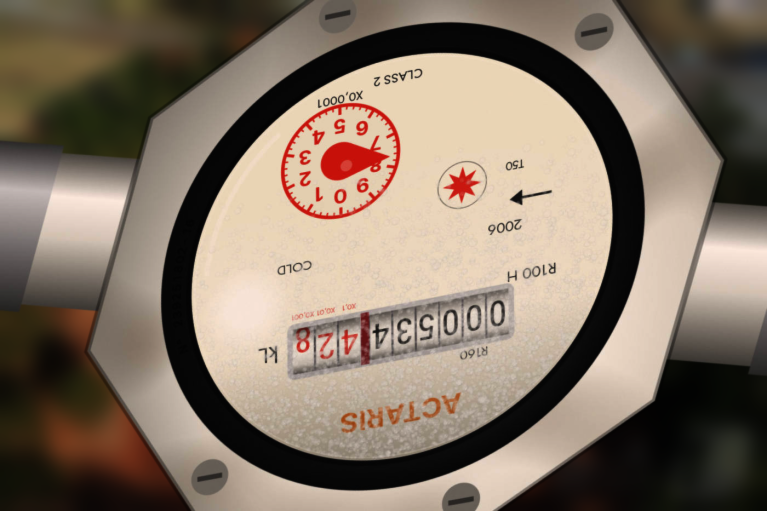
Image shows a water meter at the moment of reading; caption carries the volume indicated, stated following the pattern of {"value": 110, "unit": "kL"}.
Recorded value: {"value": 534.4277, "unit": "kL"}
